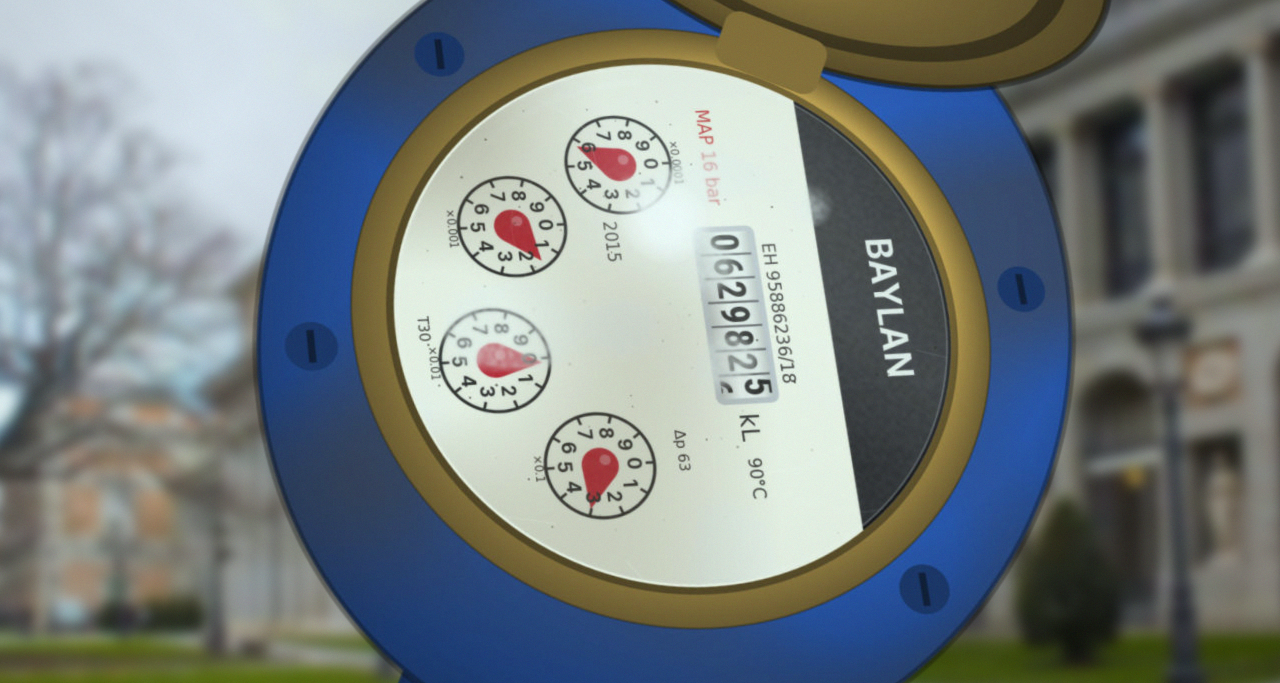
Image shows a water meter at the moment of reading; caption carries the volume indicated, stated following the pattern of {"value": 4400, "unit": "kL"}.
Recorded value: {"value": 629825.3015, "unit": "kL"}
